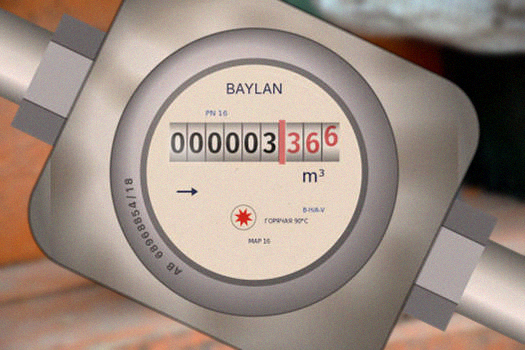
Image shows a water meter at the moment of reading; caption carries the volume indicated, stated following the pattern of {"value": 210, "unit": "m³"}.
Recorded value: {"value": 3.366, "unit": "m³"}
